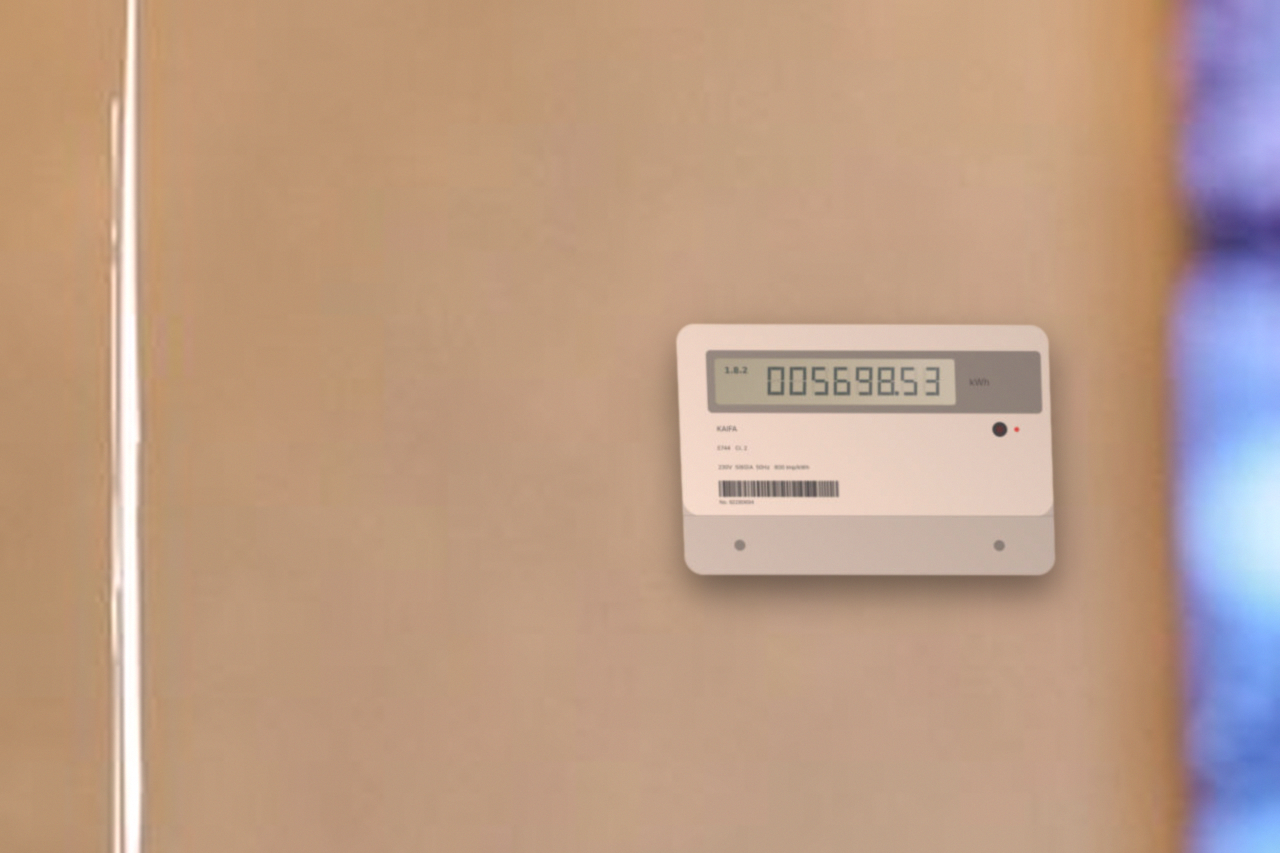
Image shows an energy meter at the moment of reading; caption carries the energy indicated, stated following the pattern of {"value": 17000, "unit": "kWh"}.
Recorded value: {"value": 5698.53, "unit": "kWh"}
